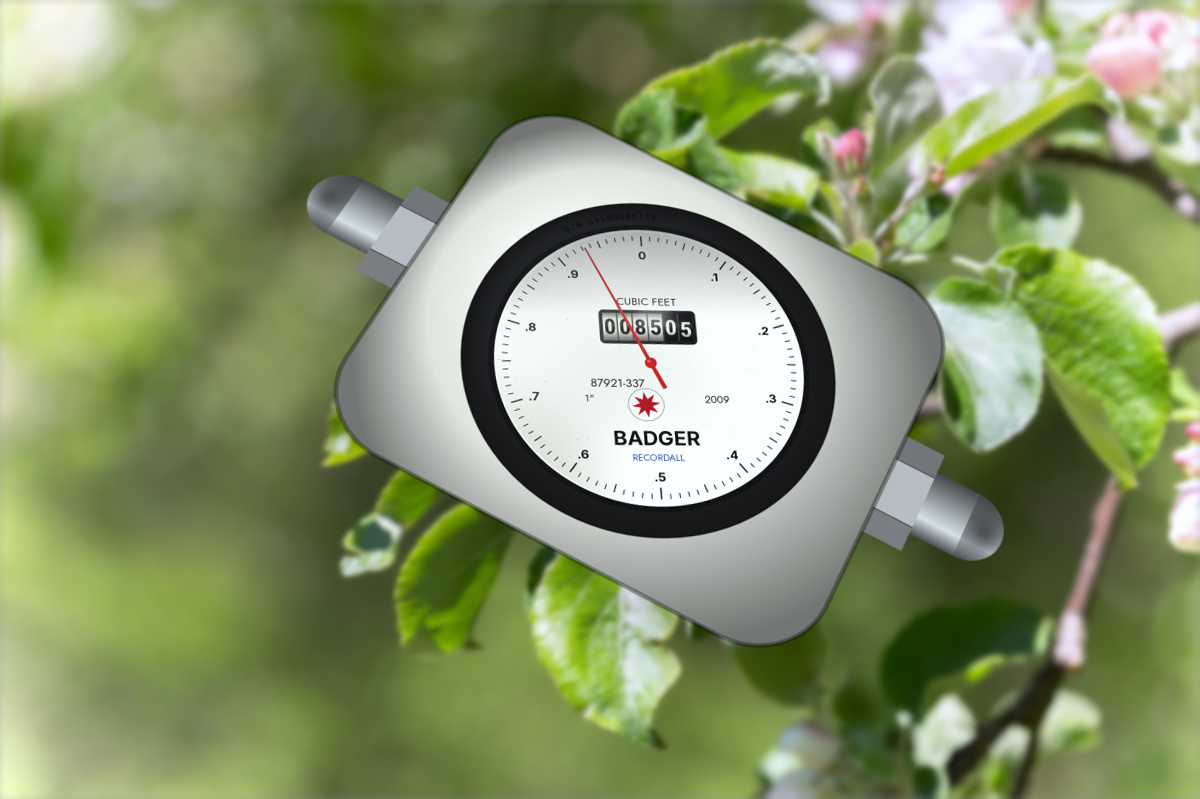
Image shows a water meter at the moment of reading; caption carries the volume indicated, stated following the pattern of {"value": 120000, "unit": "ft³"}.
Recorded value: {"value": 8504.93, "unit": "ft³"}
